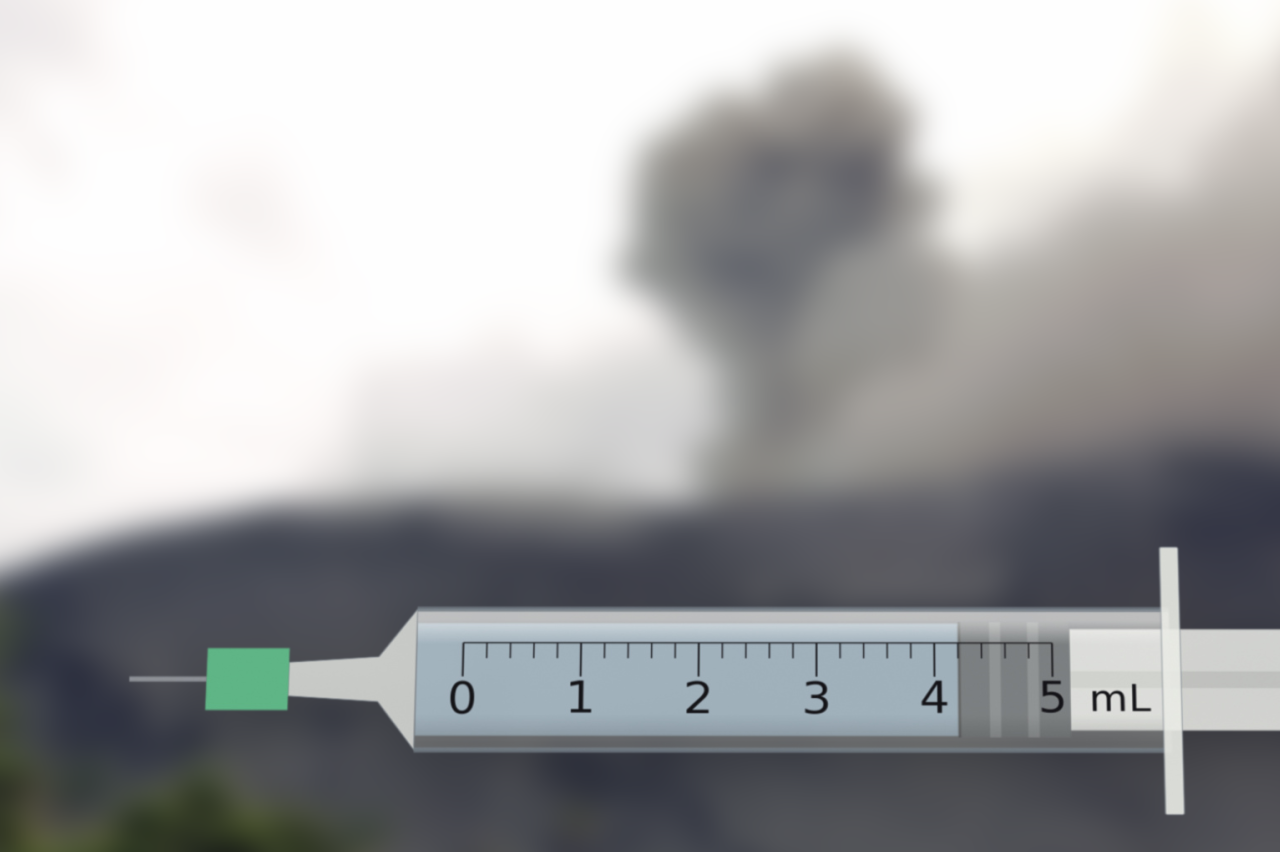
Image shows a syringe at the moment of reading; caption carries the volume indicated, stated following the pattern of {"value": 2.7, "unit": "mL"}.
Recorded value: {"value": 4.2, "unit": "mL"}
